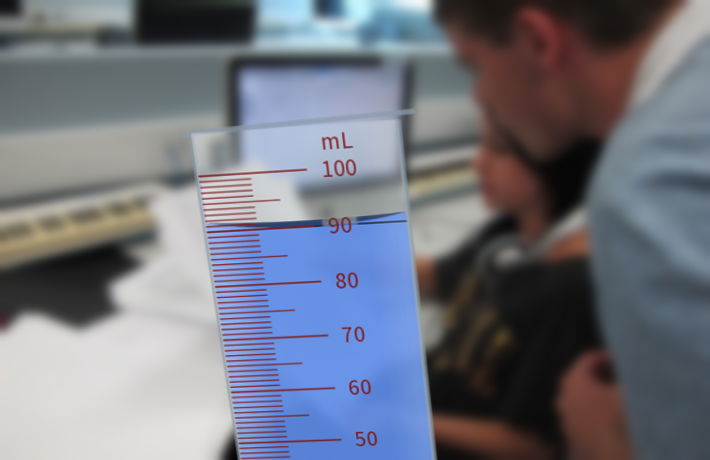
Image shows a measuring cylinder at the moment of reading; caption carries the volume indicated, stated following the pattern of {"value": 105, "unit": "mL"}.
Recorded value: {"value": 90, "unit": "mL"}
